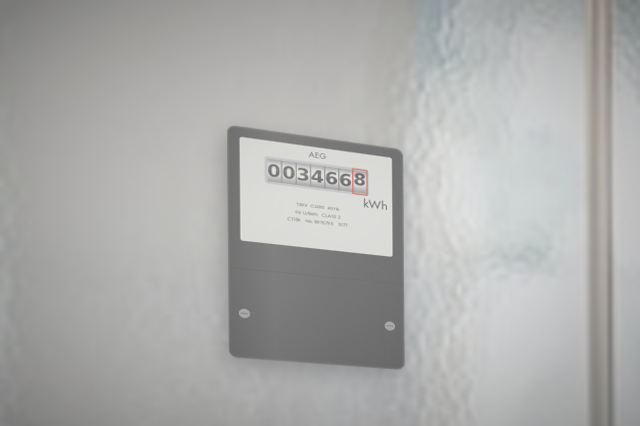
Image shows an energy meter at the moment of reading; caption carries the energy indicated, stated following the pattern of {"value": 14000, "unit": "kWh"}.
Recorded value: {"value": 3466.8, "unit": "kWh"}
